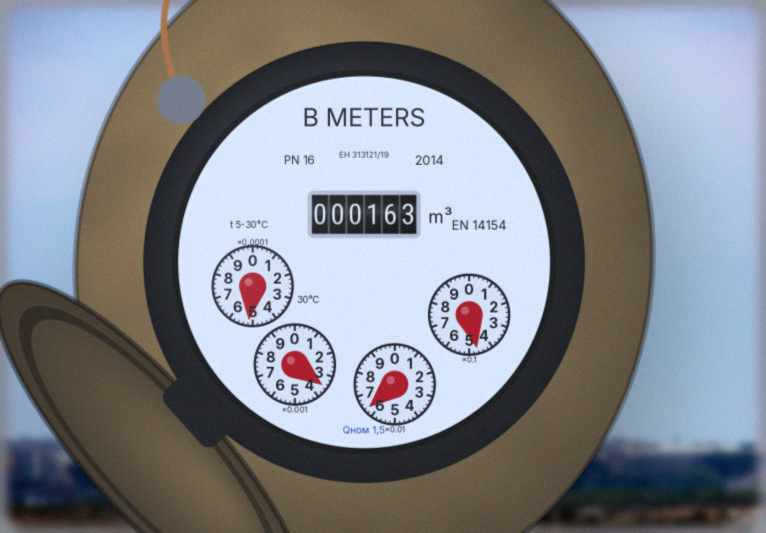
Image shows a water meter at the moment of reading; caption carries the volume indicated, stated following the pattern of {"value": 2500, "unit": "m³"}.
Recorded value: {"value": 163.4635, "unit": "m³"}
